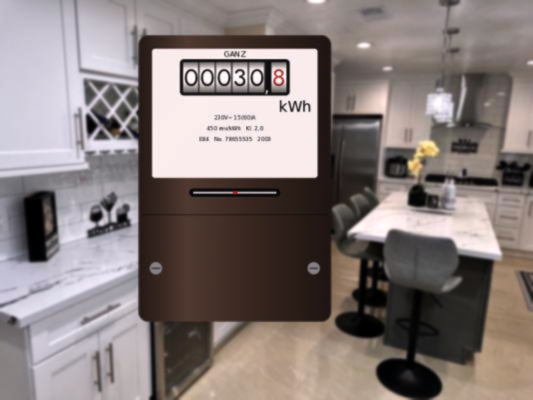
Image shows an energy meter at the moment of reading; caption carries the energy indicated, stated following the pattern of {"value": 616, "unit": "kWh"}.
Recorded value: {"value": 30.8, "unit": "kWh"}
